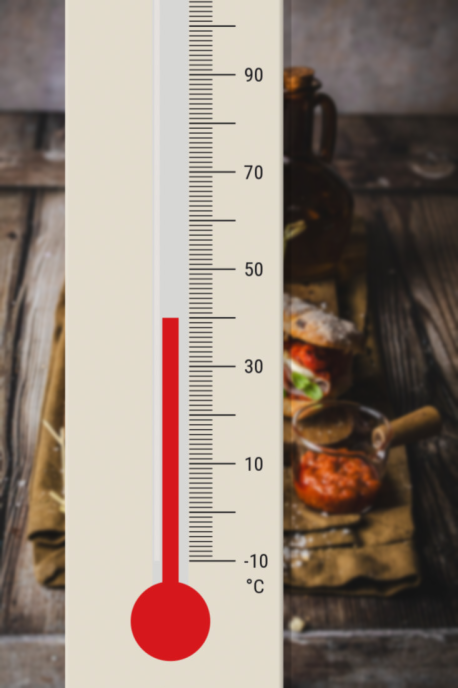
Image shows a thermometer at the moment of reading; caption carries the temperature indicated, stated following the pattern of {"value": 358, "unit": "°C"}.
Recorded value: {"value": 40, "unit": "°C"}
